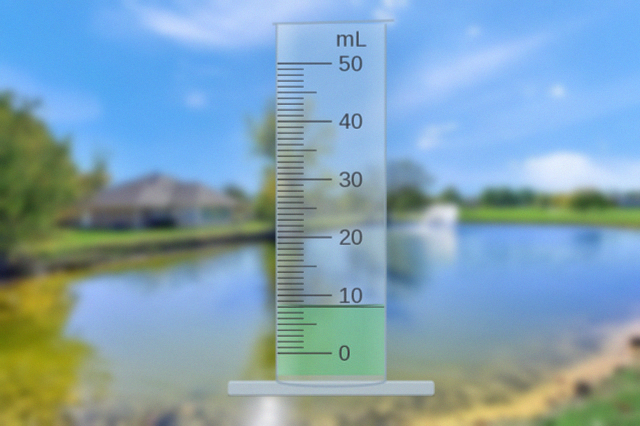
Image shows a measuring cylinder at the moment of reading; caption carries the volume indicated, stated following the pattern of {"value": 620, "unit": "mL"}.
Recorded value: {"value": 8, "unit": "mL"}
